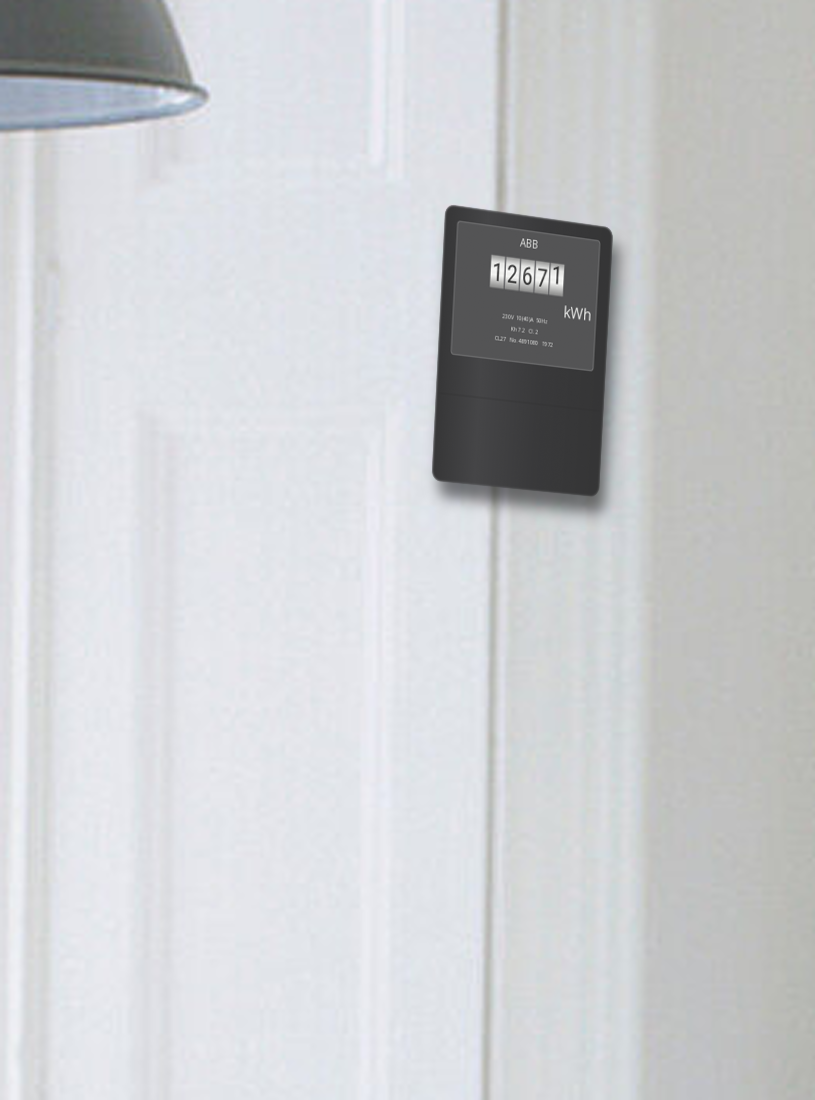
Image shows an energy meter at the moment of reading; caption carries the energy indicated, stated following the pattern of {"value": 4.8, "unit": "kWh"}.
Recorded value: {"value": 12671, "unit": "kWh"}
